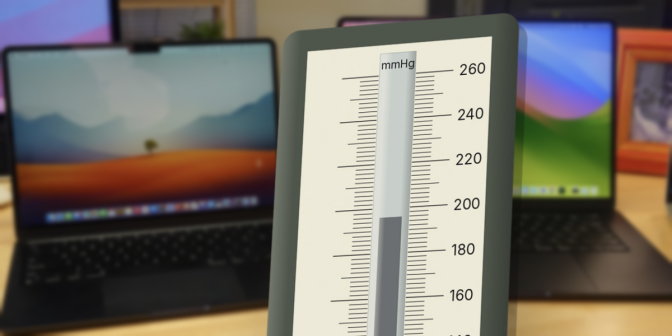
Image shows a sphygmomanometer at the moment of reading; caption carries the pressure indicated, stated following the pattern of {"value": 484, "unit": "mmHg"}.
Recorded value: {"value": 196, "unit": "mmHg"}
